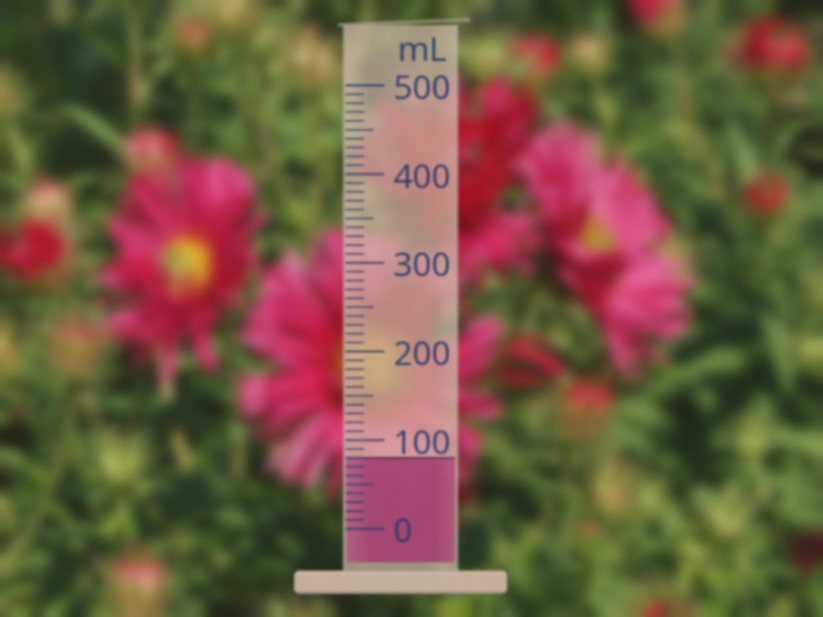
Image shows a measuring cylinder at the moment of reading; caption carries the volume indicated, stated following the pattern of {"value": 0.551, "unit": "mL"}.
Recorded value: {"value": 80, "unit": "mL"}
